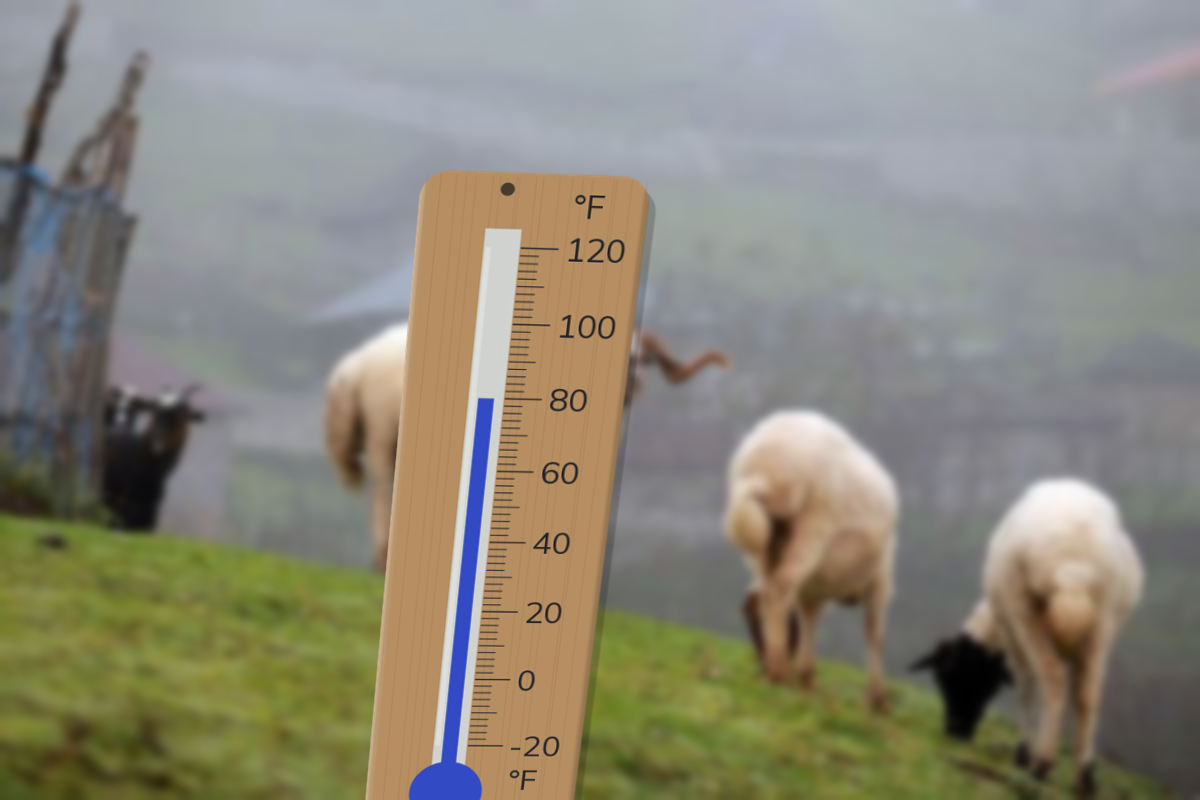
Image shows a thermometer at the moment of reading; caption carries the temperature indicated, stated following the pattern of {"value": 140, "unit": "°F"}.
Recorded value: {"value": 80, "unit": "°F"}
